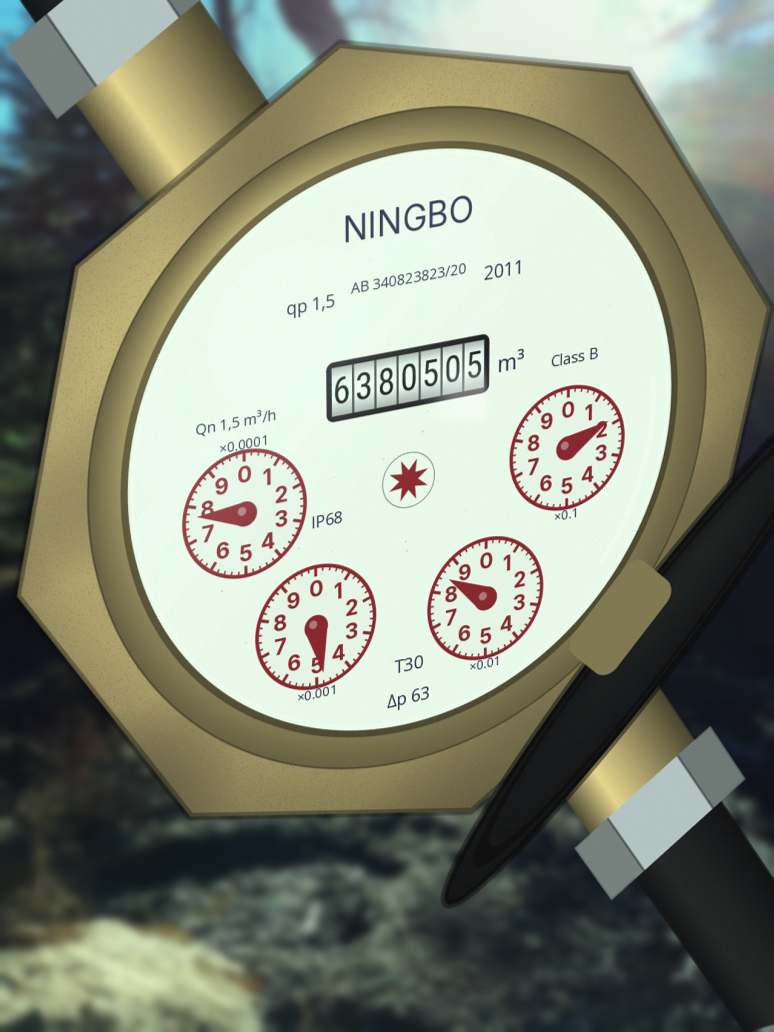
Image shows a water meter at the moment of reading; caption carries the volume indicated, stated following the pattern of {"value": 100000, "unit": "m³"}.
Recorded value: {"value": 6380505.1847, "unit": "m³"}
